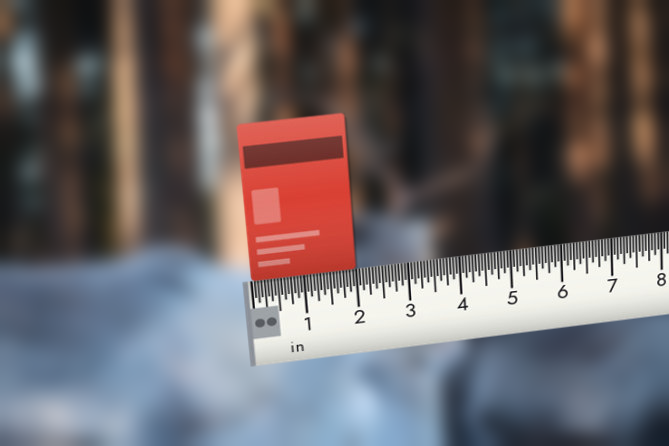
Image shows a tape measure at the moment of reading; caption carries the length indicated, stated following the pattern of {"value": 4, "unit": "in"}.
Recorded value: {"value": 2, "unit": "in"}
